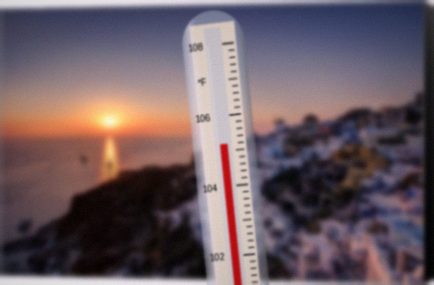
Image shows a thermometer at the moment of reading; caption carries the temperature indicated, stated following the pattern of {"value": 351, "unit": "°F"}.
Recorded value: {"value": 105.2, "unit": "°F"}
